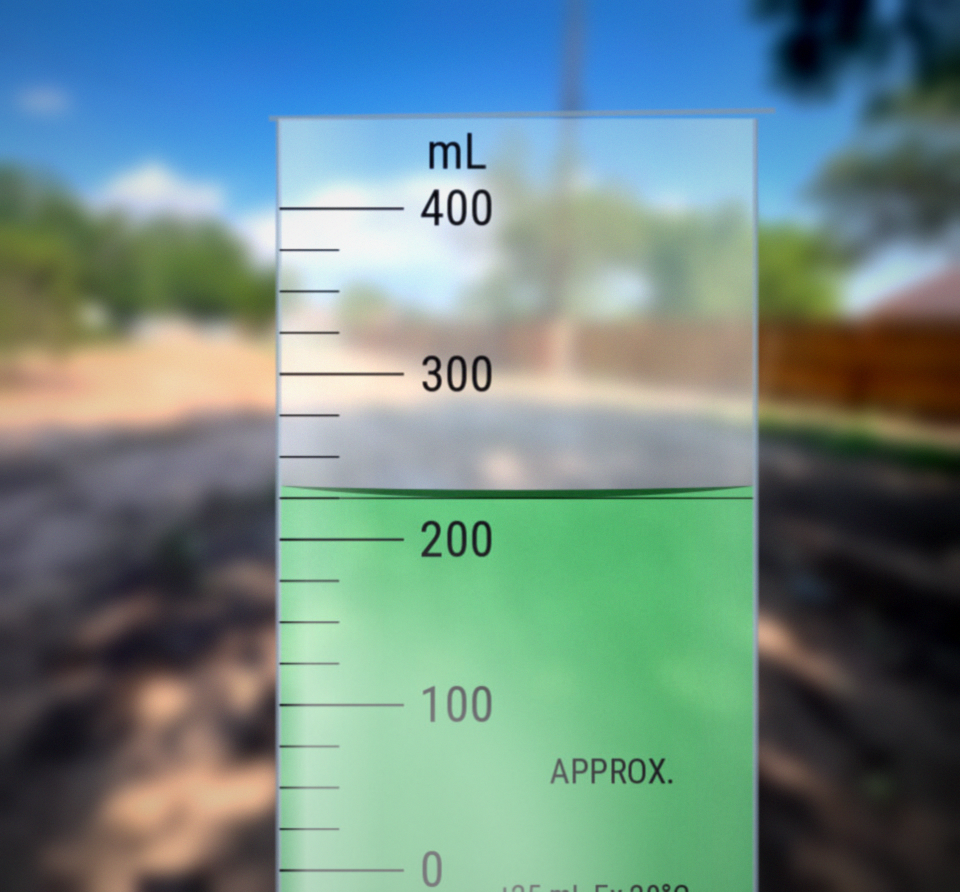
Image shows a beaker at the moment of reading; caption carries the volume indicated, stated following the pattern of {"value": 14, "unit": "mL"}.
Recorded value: {"value": 225, "unit": "mL"}
